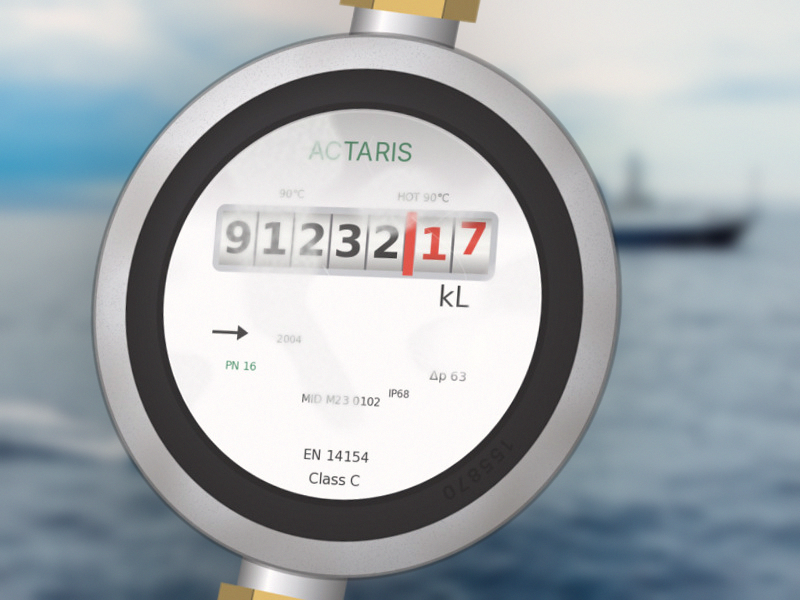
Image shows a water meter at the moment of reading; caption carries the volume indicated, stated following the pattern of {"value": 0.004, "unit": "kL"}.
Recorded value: {"value": 91232.17, "unit": "kL"}
